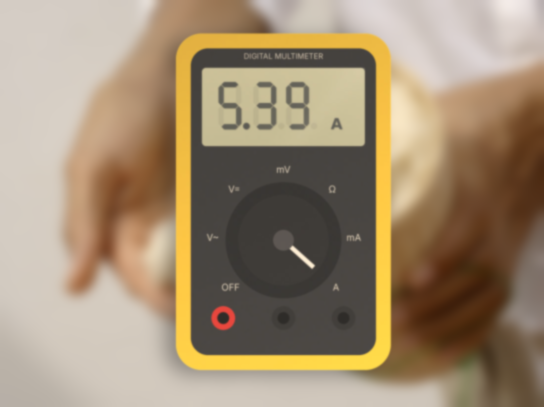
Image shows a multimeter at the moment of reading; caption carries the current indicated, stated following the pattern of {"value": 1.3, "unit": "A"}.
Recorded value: {"value": 5.39, "unit": "A"}
